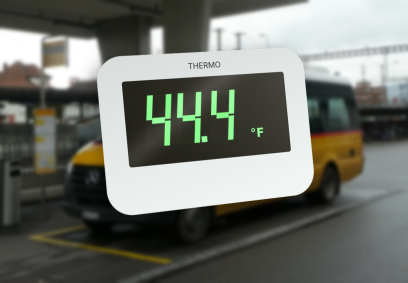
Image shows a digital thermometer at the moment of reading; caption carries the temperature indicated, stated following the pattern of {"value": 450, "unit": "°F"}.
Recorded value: {"value": 44.4, "unit": "°F"}
